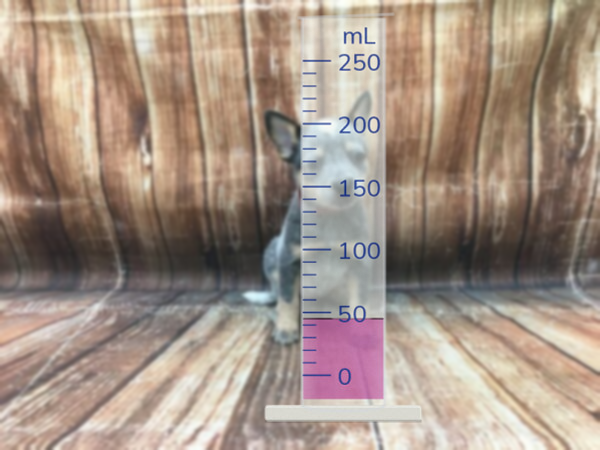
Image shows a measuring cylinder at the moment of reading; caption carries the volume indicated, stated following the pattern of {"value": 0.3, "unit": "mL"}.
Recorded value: {"value": 45, "unit": "mL"}
